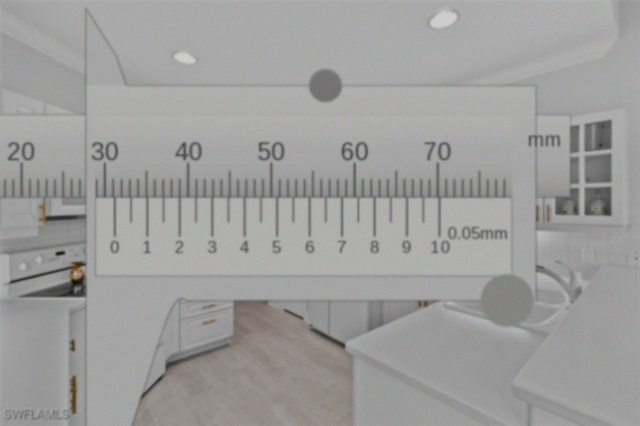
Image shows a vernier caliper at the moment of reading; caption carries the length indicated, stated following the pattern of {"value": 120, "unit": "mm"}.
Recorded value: {"value": 31.2, "unit": "mm"}
